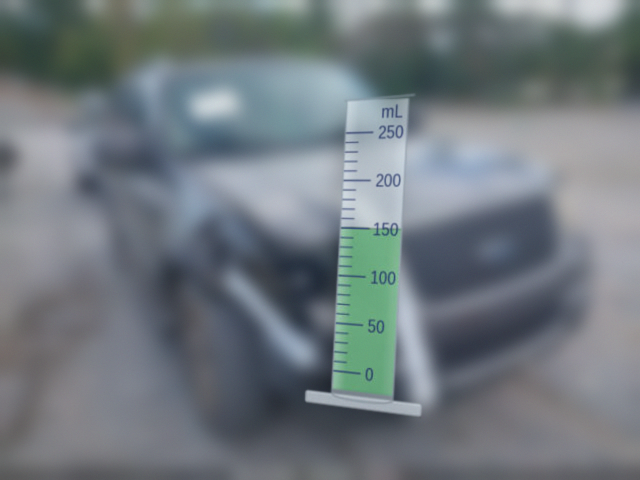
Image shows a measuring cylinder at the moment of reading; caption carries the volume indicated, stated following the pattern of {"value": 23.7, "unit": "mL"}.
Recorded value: {"value": 150, "unit": "mL"}
